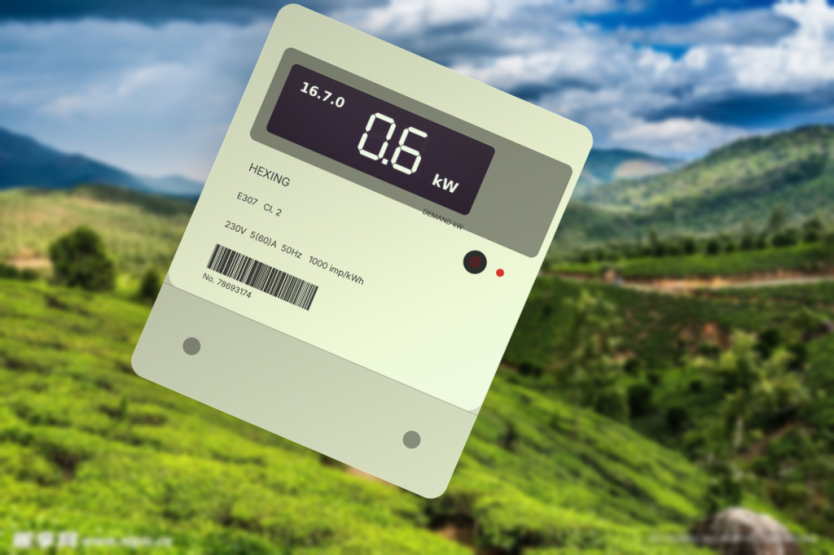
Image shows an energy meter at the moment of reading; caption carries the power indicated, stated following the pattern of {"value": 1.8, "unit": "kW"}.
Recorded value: {"value": 0.6, "unit": "kW"}
